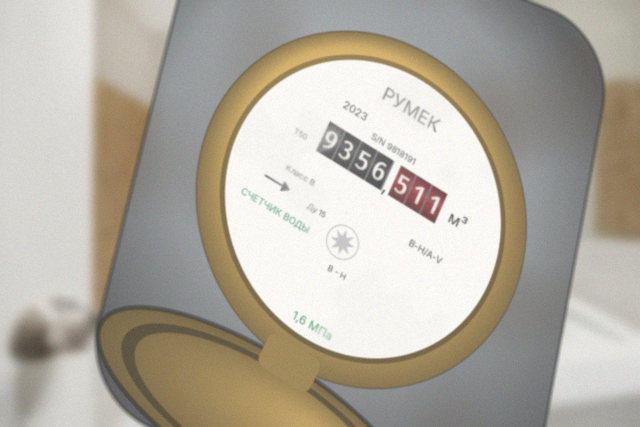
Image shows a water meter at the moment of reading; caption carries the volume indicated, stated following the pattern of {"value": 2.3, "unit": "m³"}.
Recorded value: {"value": 9356.511, "unit": "m³"}
